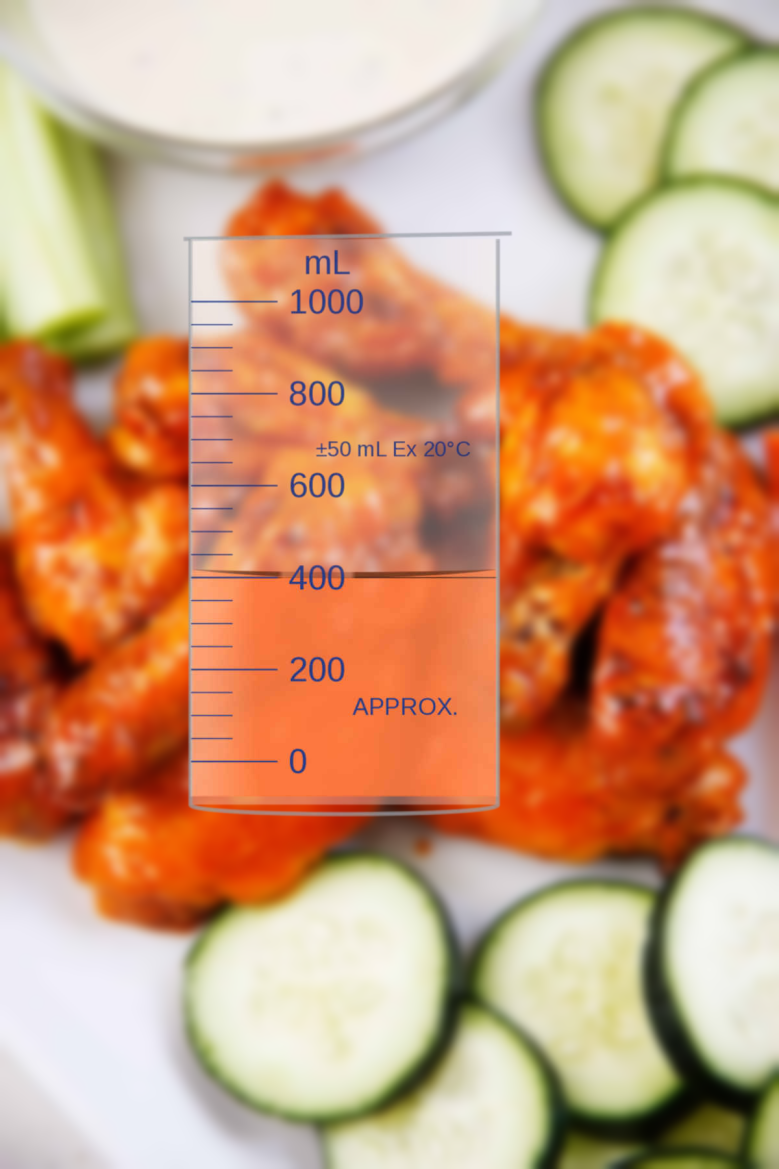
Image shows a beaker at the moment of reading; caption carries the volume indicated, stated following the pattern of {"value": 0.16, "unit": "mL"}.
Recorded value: {"value": 400, "unit": "mL"}
